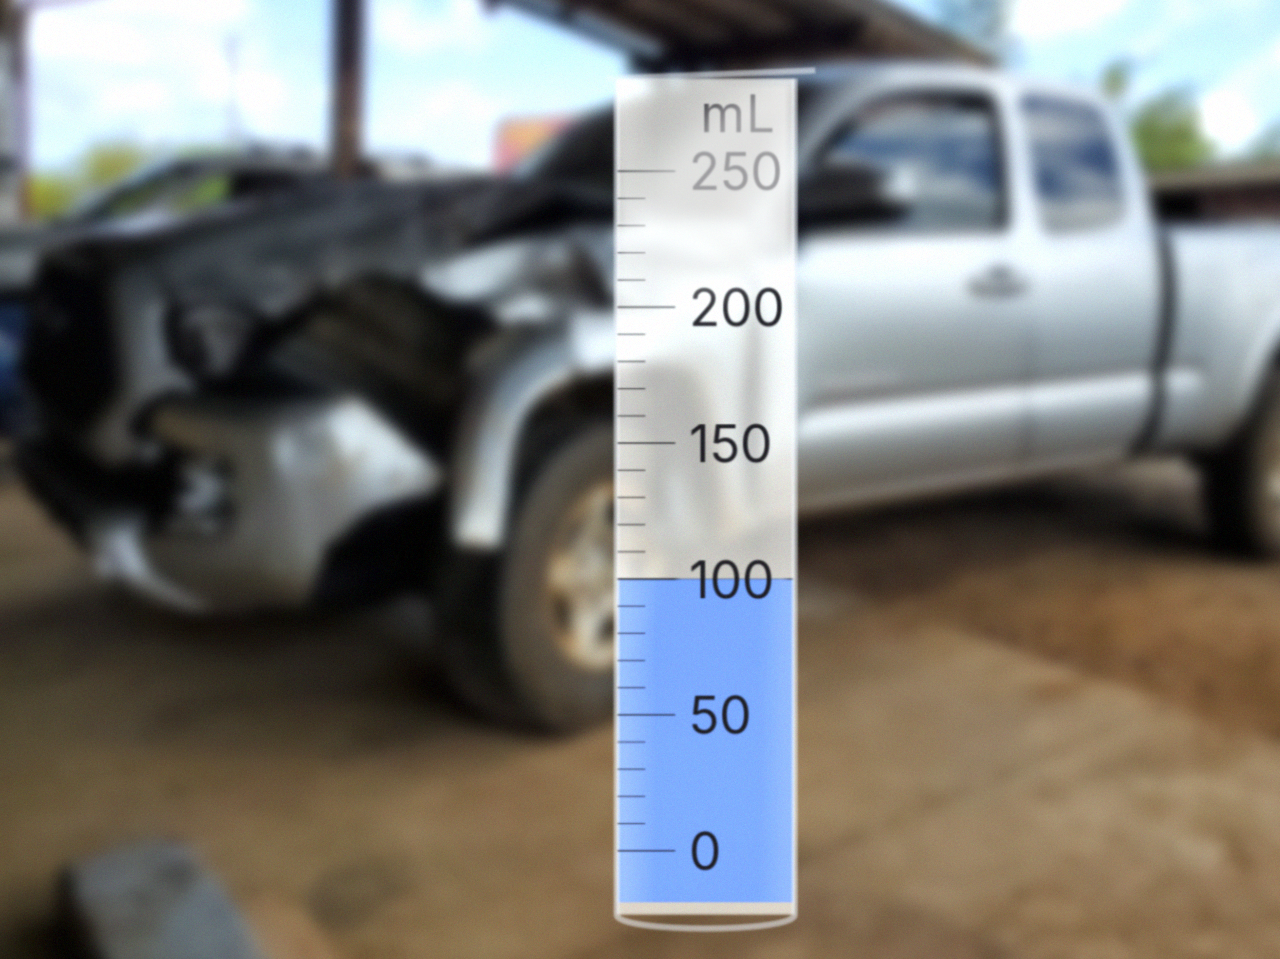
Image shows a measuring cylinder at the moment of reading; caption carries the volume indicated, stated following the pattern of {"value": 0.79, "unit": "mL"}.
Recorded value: {"value": 100, "unit": "mL"}
